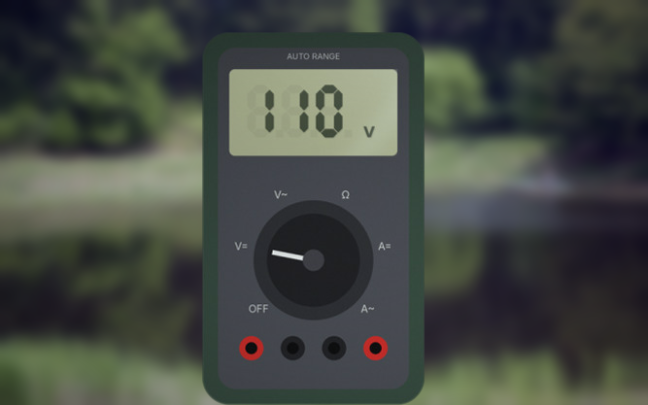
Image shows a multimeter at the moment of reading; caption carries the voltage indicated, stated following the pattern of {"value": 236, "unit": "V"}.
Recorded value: {"value": 110, "unit": "V"}
